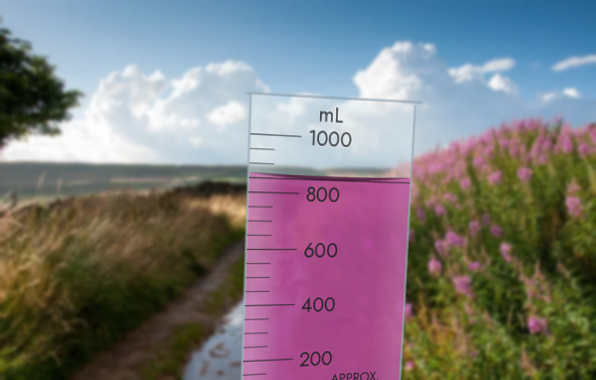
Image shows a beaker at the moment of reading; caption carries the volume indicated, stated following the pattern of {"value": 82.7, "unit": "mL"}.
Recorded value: {"value": 850, "unit": "mL"}
